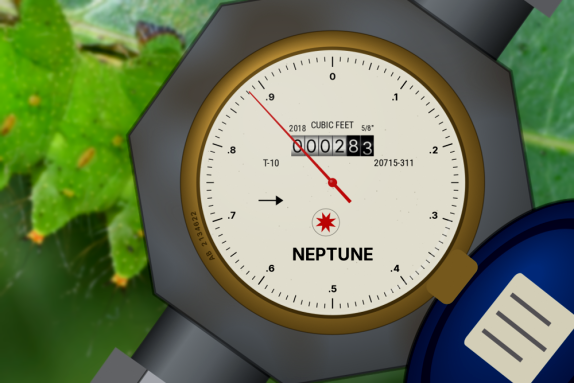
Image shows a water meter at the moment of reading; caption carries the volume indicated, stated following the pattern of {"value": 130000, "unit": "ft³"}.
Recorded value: {"value": 282.88, "unit": "ft³"}
